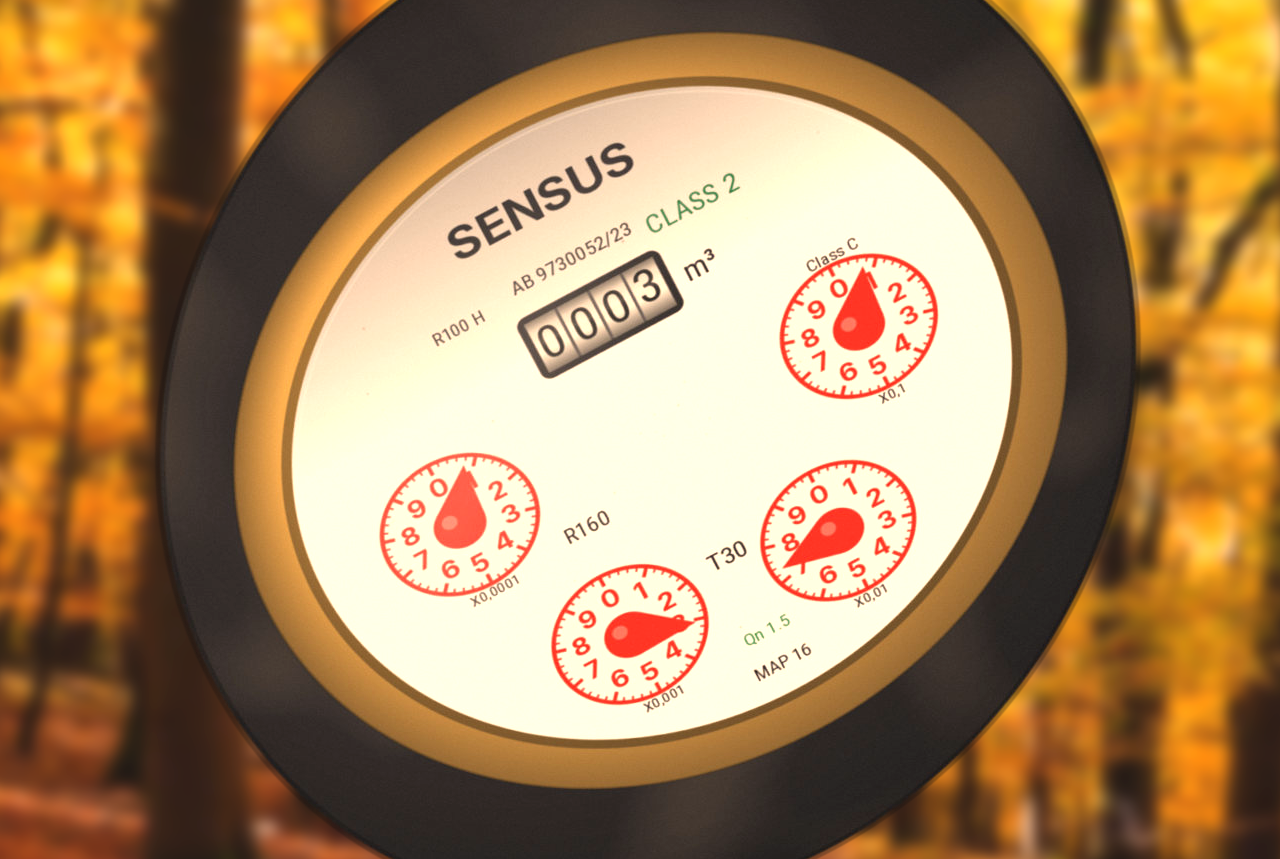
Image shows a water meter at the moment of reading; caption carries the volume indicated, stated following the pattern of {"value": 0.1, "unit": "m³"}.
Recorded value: {"value": 3.0730, "unit": "m³"}
